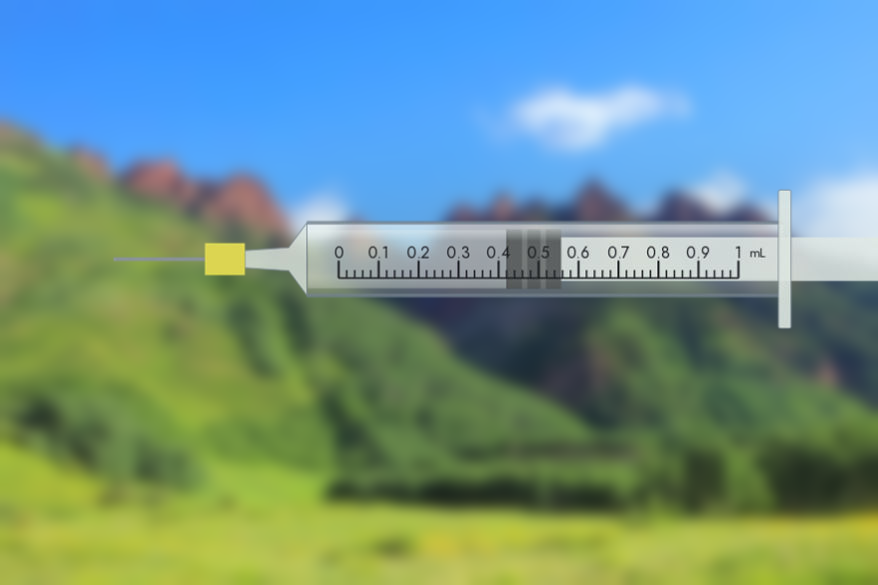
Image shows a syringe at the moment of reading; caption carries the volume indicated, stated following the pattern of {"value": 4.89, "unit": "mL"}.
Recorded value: {"value": 0.42, "unit": "mL"}
